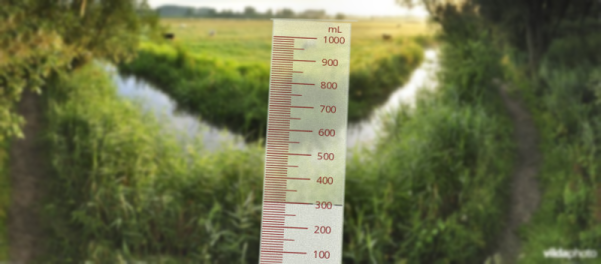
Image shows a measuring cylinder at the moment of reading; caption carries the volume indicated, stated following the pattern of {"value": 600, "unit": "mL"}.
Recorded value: {"value": 300, "unit": "mL"}
